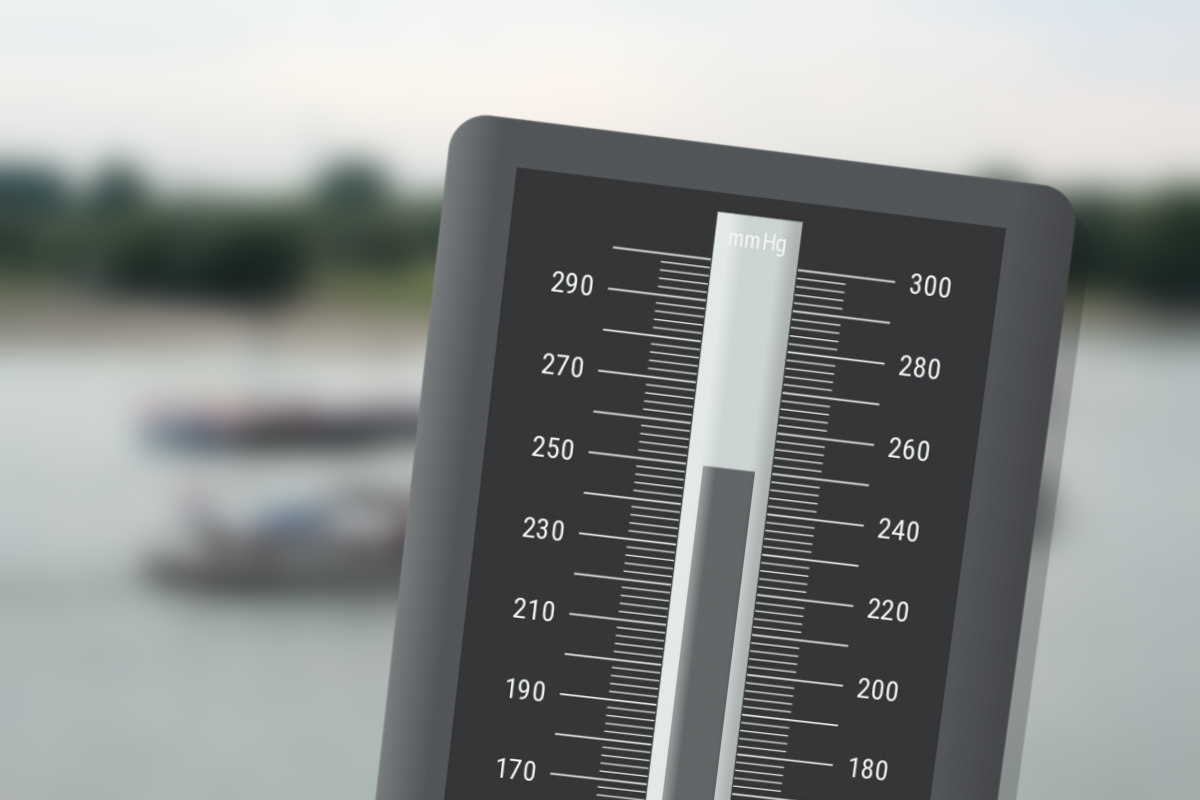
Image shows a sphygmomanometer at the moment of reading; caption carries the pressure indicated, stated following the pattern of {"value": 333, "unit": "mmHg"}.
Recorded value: {"value": 250, "unit": "mmHg"}
